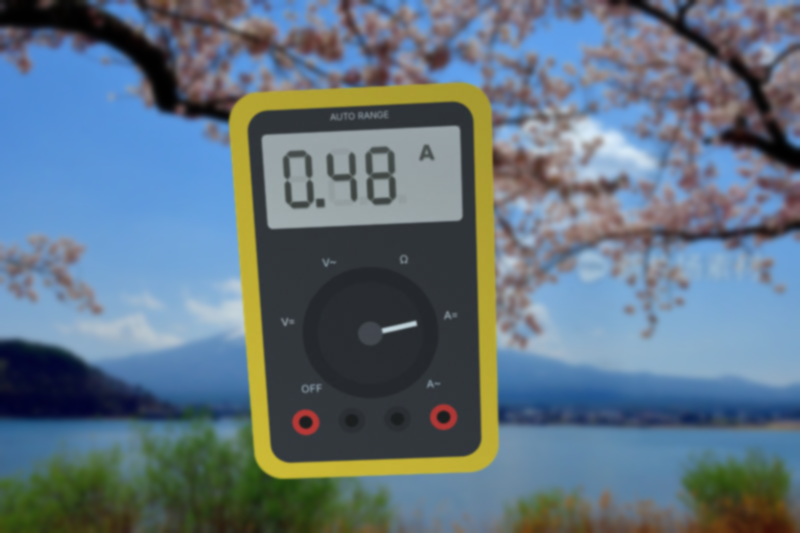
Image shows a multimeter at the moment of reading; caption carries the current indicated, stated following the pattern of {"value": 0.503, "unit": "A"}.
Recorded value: {"value": 0.48, "unit": "A"}
